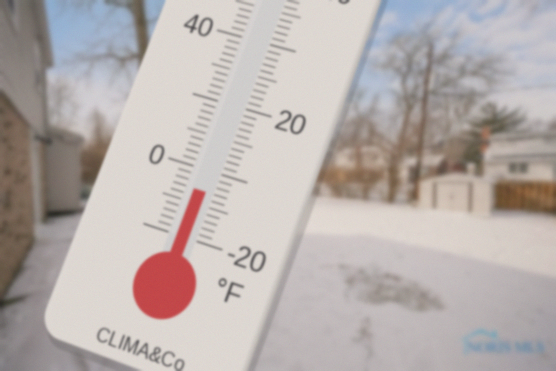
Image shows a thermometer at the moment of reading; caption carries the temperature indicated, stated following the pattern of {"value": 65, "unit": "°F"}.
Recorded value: {"value": -6, "unit": "°F"}
